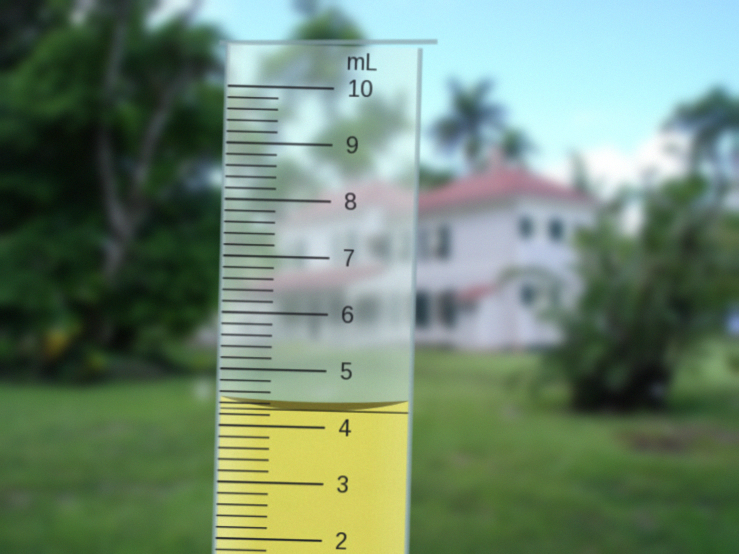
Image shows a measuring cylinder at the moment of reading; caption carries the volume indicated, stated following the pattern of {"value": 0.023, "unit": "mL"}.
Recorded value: {"value": 4.3, "unit": "mL"}
